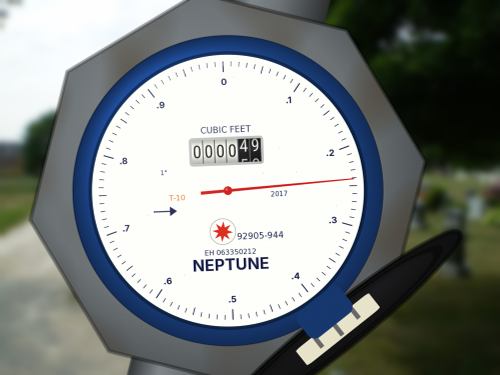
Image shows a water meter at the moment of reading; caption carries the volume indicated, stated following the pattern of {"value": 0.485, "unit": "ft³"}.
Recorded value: {"value": 49.24, "unit": "ft³"}
